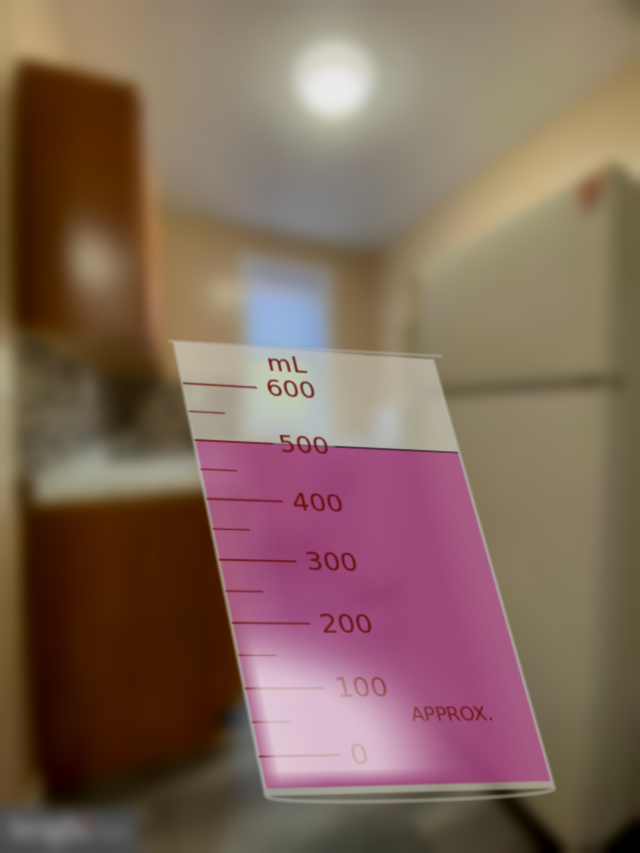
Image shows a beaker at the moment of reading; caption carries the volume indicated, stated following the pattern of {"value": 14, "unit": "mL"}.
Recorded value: {"value": 500, "unit": "mL"}
